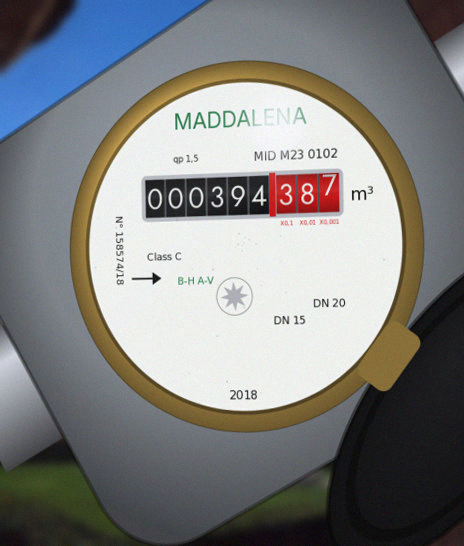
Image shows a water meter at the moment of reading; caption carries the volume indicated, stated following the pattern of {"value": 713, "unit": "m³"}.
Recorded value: {"value": 394.387, "unit": "m³"}
